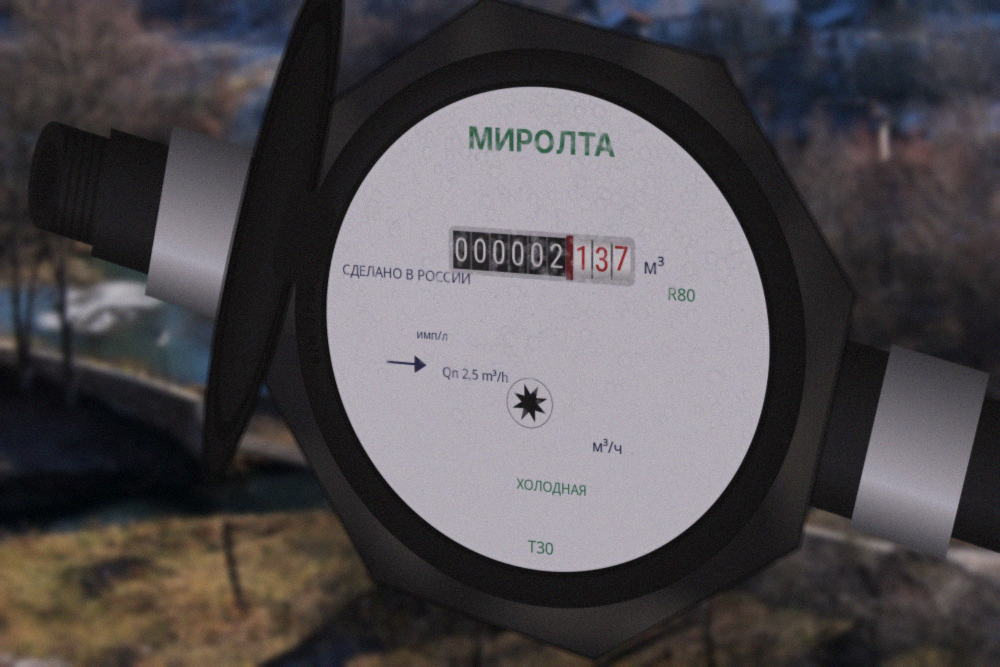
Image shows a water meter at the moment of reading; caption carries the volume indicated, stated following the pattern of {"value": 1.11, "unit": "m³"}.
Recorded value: {"value": 2.137, "unit": "m³"}
